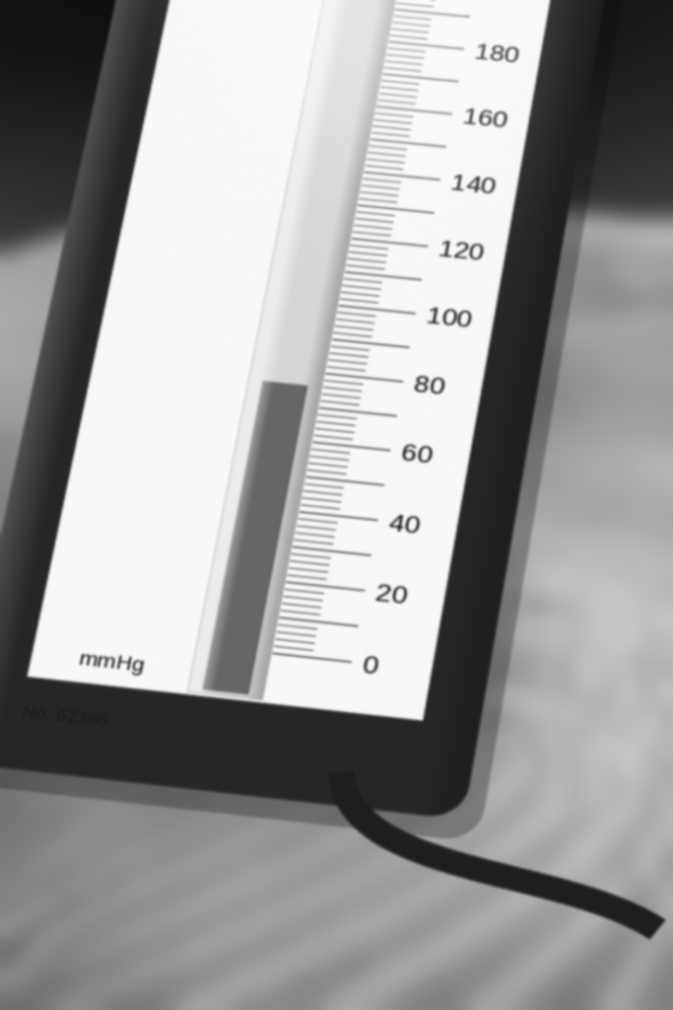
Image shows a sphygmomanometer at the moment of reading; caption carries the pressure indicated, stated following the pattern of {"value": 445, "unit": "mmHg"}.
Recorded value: {"value": 76, "unit": "mmHg"}
